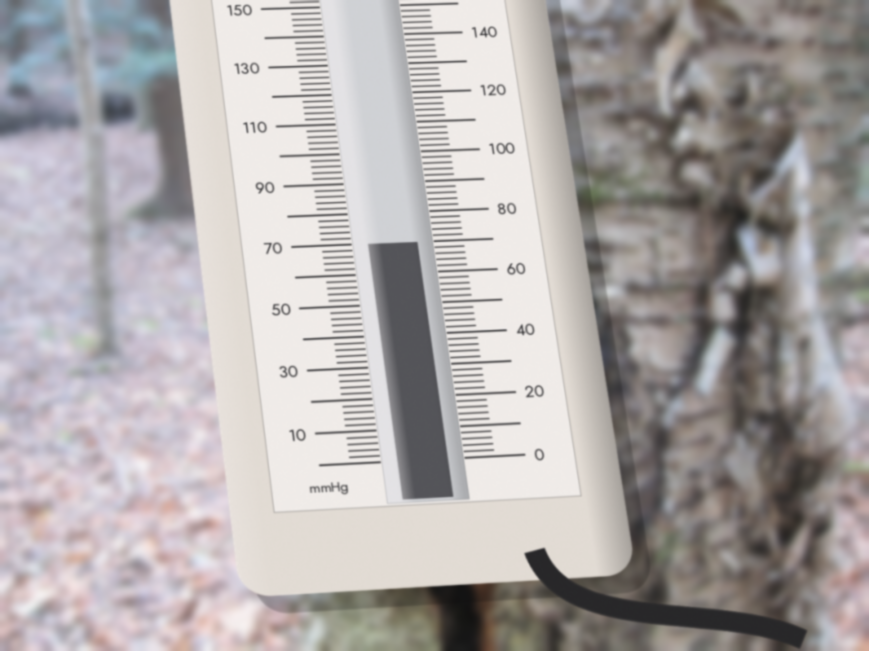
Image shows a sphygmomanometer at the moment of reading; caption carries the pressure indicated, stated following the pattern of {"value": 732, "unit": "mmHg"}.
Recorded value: {"value": 70, "unit": "mmHg"}
